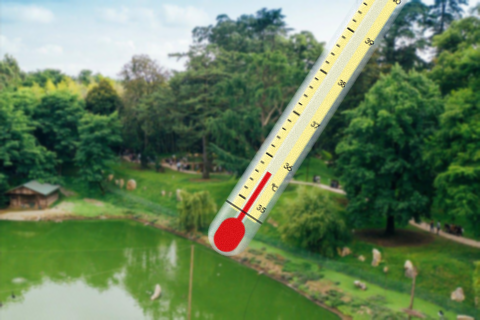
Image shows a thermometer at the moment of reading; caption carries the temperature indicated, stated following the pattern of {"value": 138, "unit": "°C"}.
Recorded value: {"value": 35.7, "unit": "°C"}
